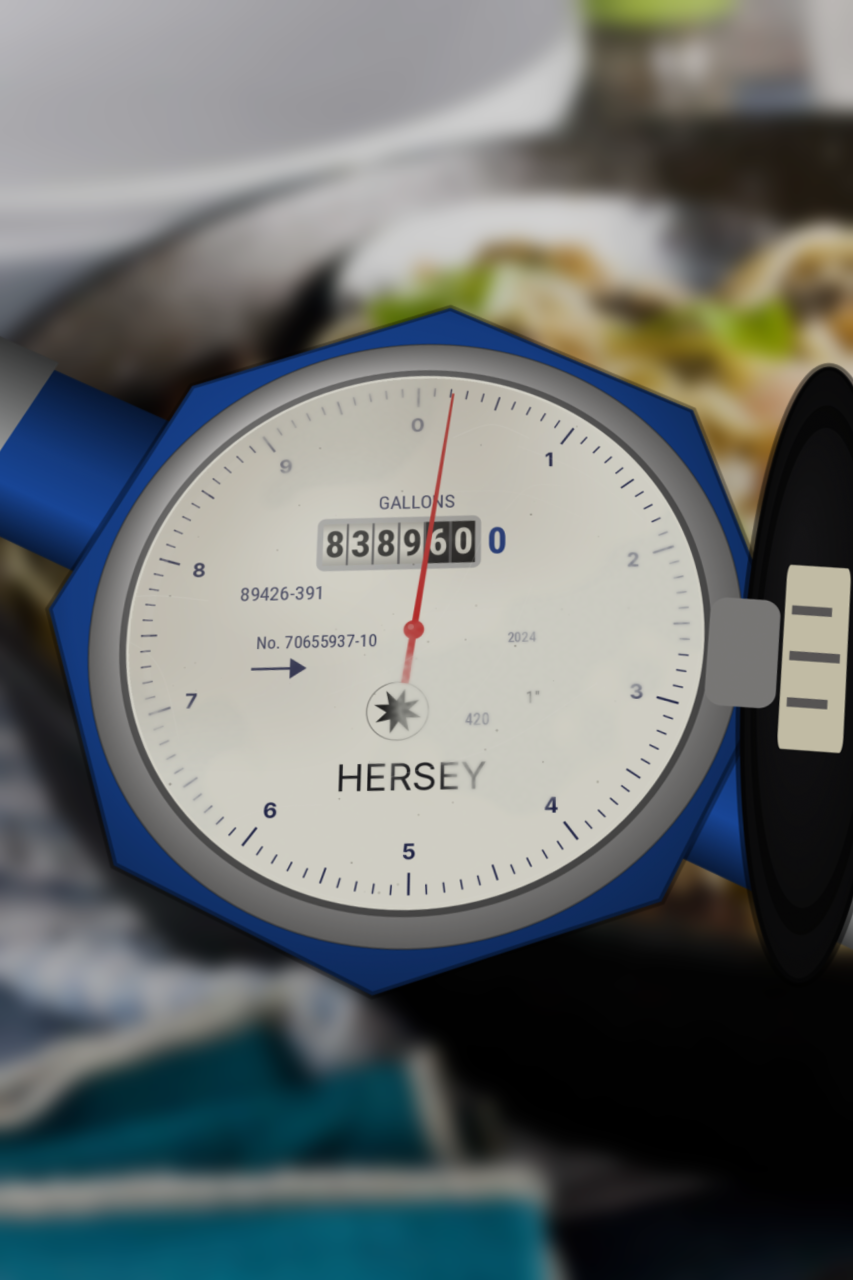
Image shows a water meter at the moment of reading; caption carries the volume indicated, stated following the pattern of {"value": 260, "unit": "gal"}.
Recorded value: {"value": 8389600.2, "unit": "gal"}
